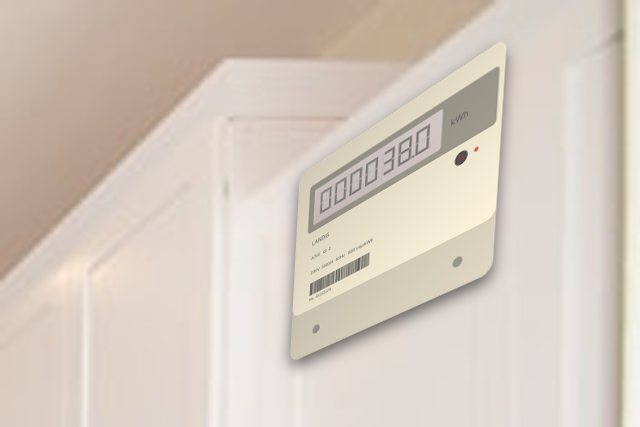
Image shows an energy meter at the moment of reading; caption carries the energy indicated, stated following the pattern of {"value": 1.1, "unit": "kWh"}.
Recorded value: {"value": 38.0, "unit": "kWh"}
